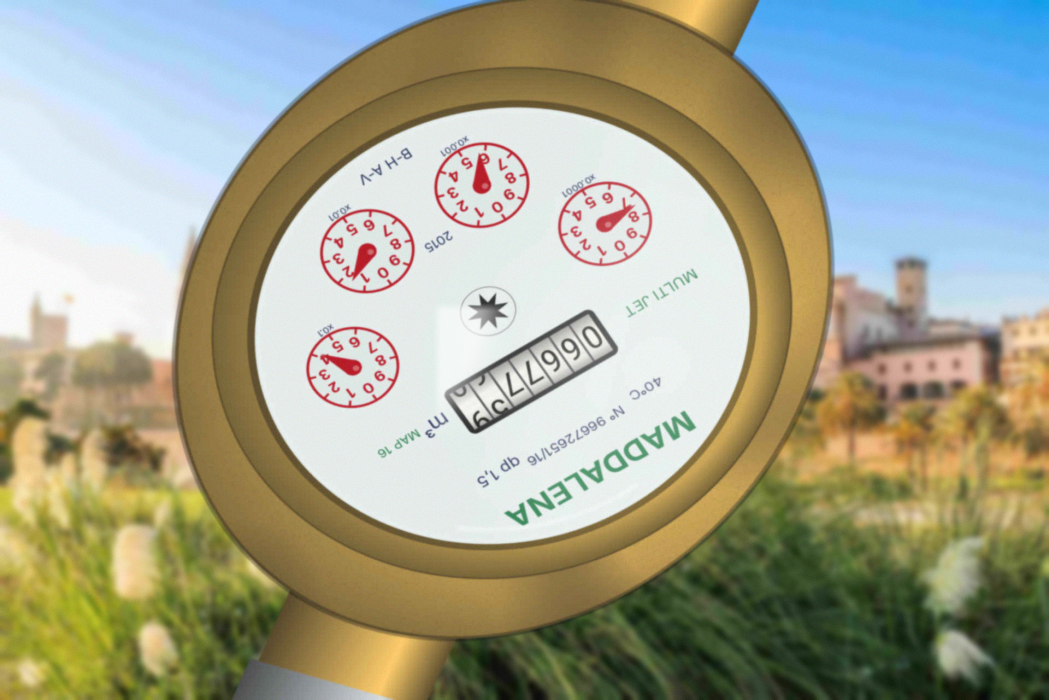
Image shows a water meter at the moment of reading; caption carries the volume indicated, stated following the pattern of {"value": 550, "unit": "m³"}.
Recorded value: {"value": 667759.4157, "unit": "m³"}
